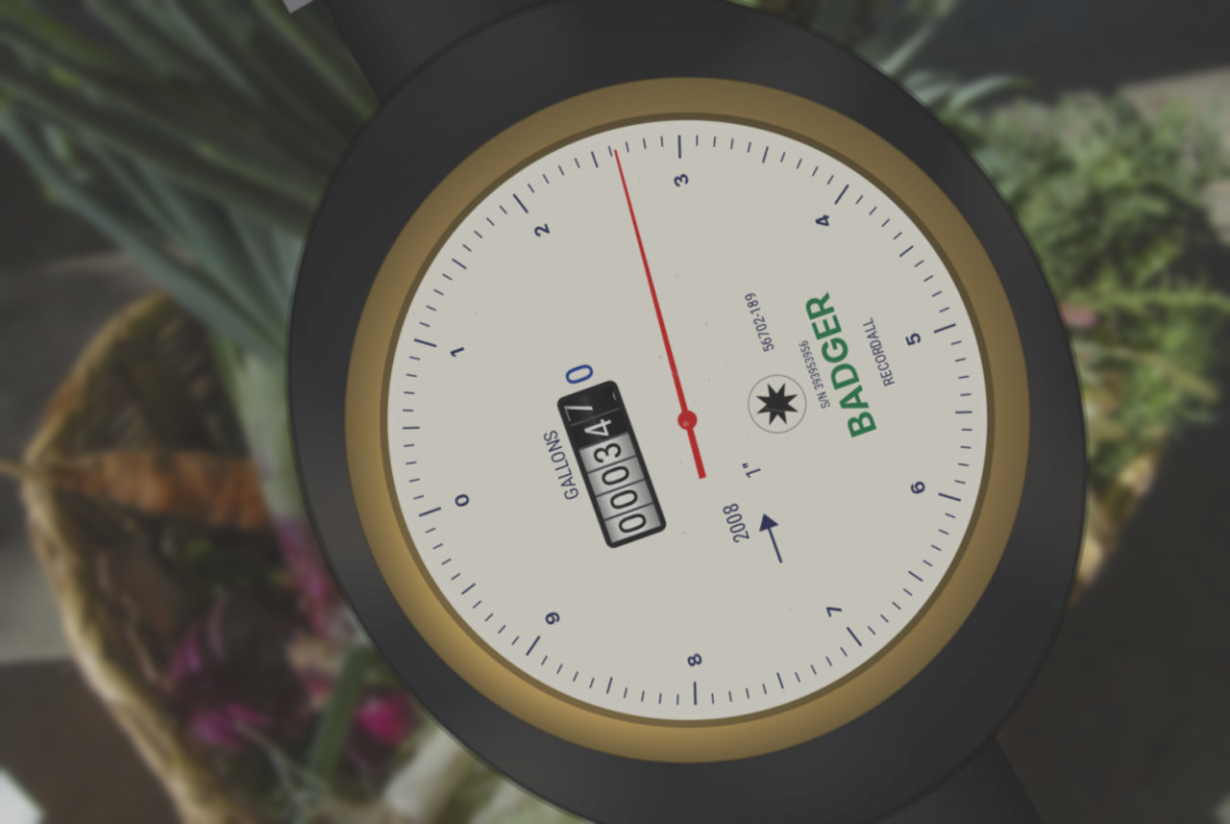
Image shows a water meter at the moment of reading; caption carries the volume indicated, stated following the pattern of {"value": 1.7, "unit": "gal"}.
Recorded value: {"value": 3472.6, "unit": "gal"}
